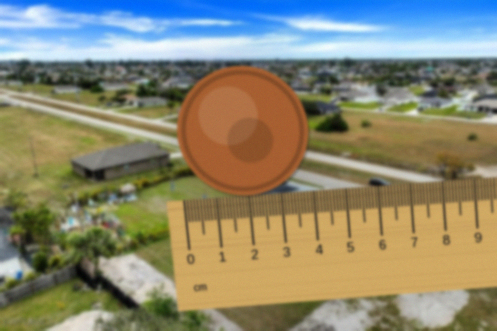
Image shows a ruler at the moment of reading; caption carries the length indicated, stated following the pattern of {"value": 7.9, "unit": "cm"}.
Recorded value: {"value": 4, "unit": "cm"}
